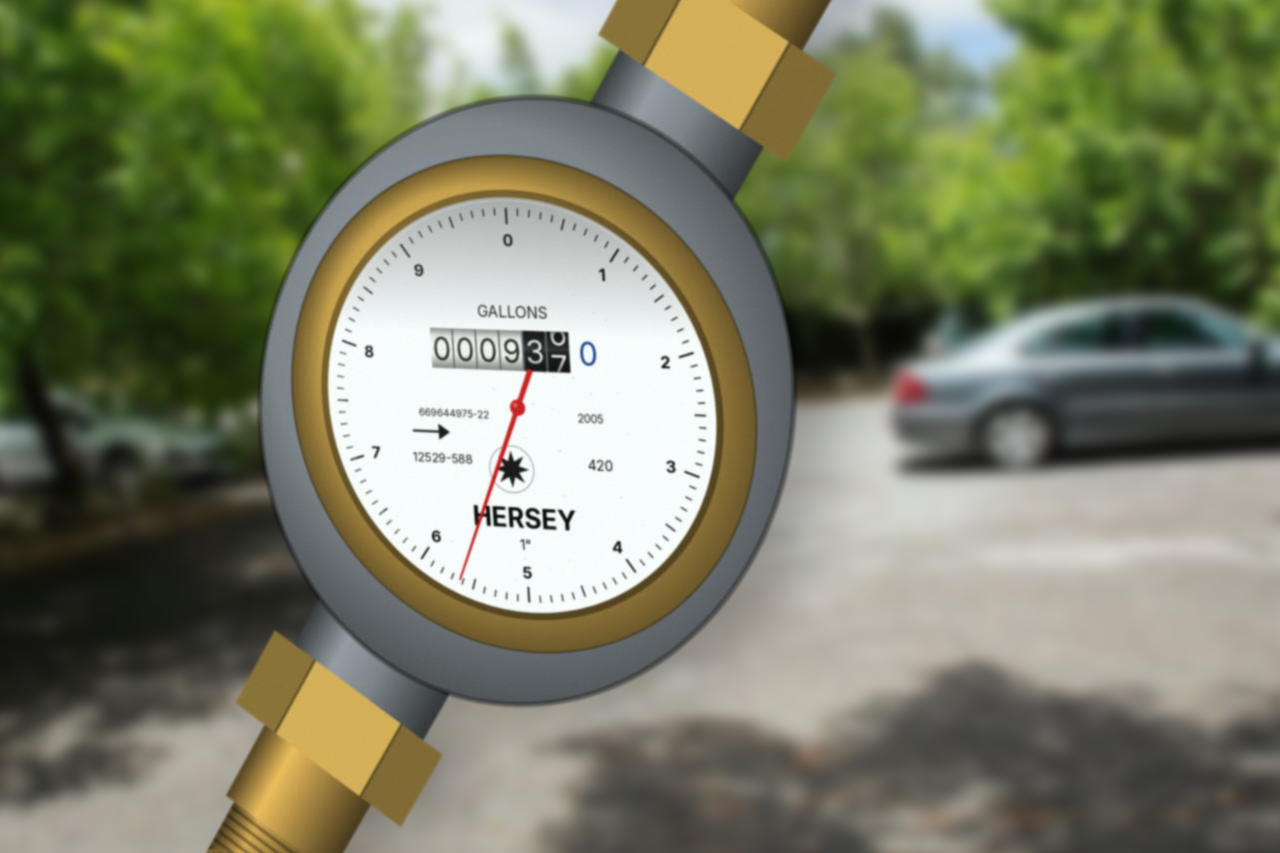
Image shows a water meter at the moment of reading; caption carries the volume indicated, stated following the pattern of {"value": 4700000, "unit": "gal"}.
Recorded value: {"value": 9365.6, "unit": "gal"}
